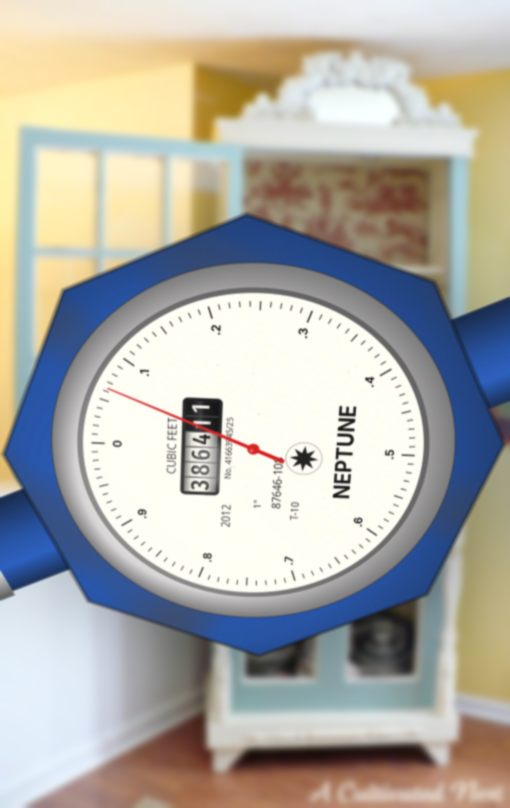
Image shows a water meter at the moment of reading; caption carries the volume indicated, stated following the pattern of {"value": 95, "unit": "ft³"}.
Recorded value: {"value": 386411.06, "unit": "ft³"}
